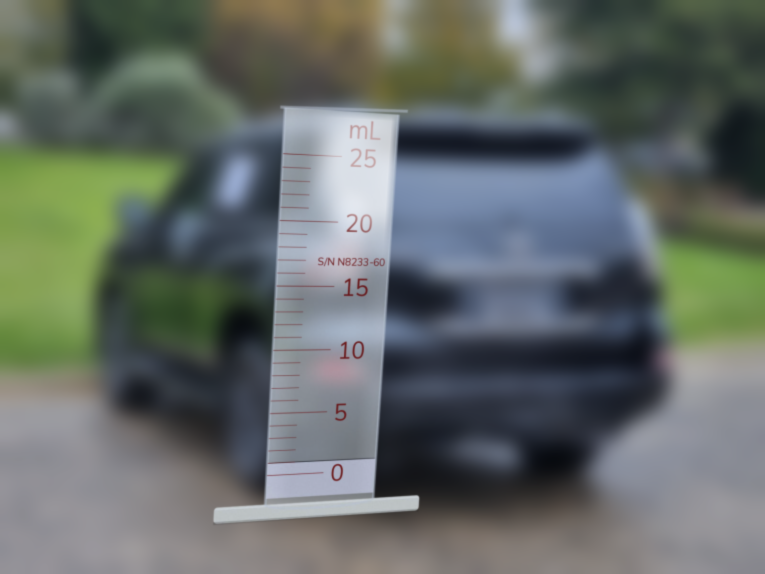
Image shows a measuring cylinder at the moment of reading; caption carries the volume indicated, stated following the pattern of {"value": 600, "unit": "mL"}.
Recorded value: {"value": 1, "unit": "mL"}
